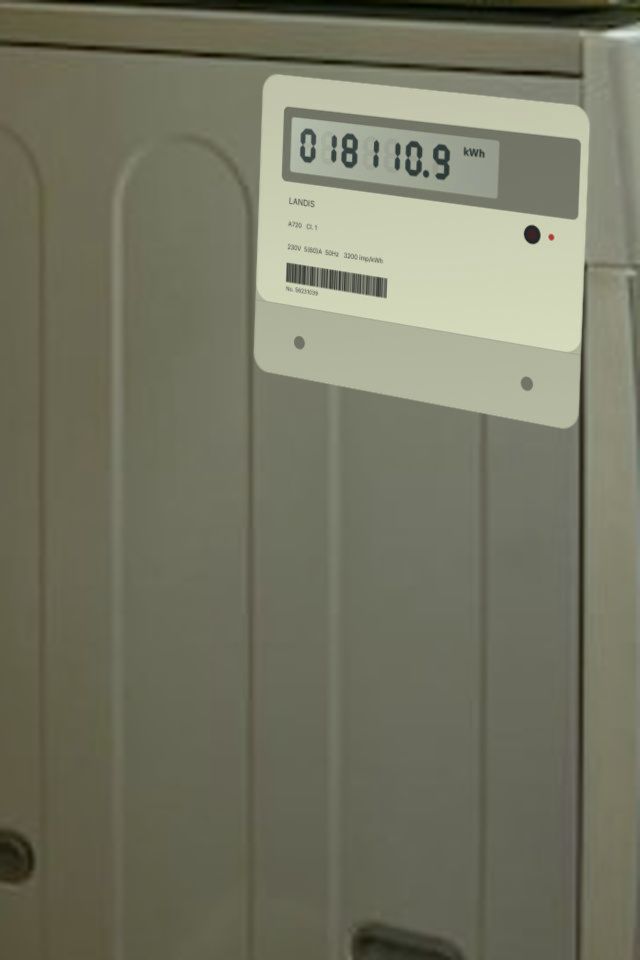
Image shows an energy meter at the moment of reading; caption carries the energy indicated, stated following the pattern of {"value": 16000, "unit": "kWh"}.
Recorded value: {"value": 18110.9, "unit": "kWh"}
